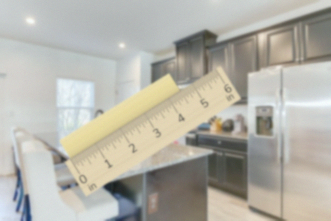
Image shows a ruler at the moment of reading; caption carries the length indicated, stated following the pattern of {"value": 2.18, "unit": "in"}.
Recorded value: {"value": 4.5, "unit": "in"}
